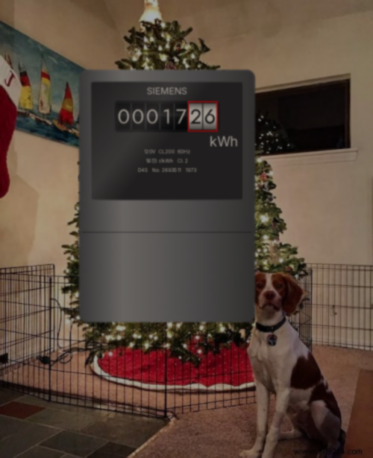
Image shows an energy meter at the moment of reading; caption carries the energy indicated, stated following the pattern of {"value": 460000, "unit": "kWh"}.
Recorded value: {"value": 17.26, "unit": "kWh"}
